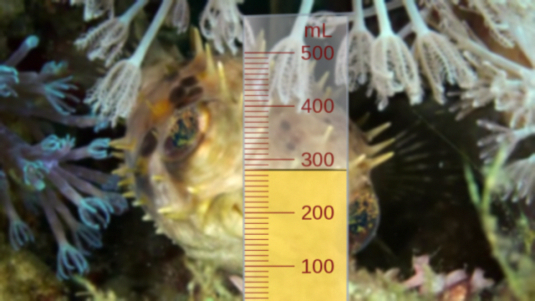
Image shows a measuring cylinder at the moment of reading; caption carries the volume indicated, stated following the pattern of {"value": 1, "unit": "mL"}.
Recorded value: {"value": 280, "unit": "mL"}
